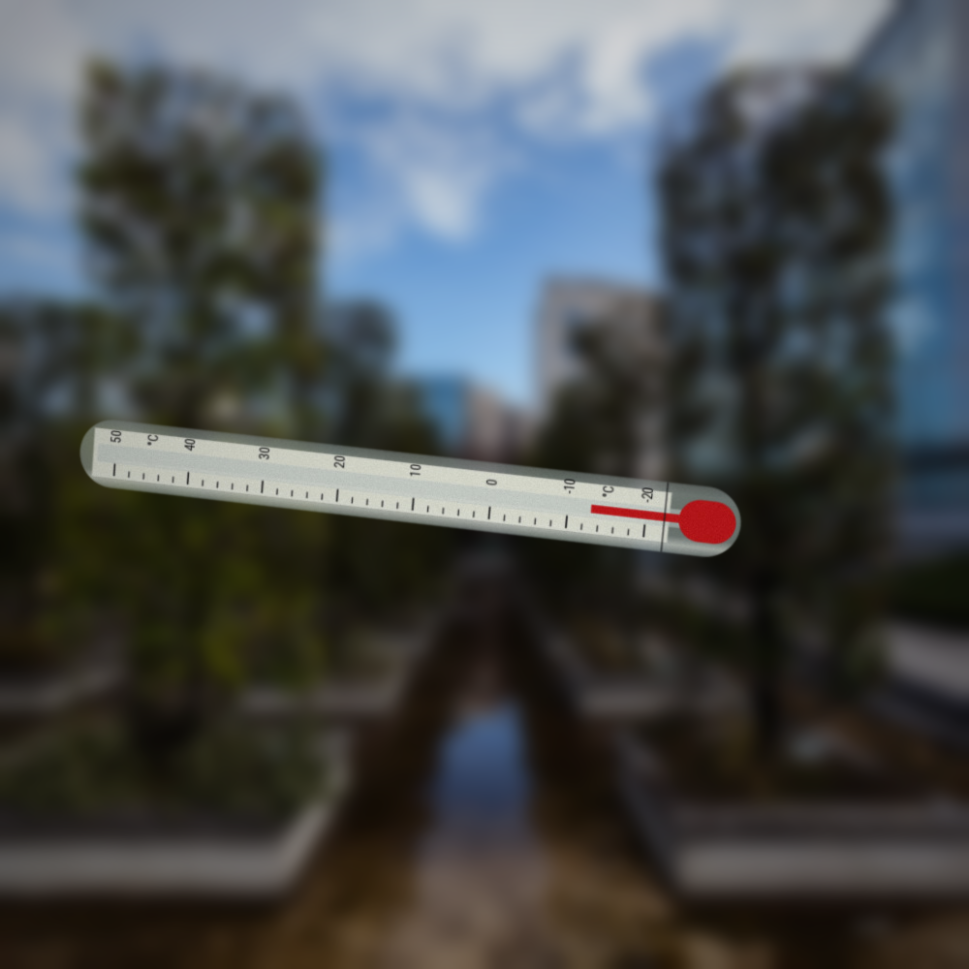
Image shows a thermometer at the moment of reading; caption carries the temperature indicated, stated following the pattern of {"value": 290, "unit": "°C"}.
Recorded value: {"value": -13, "unit": "°C"}
